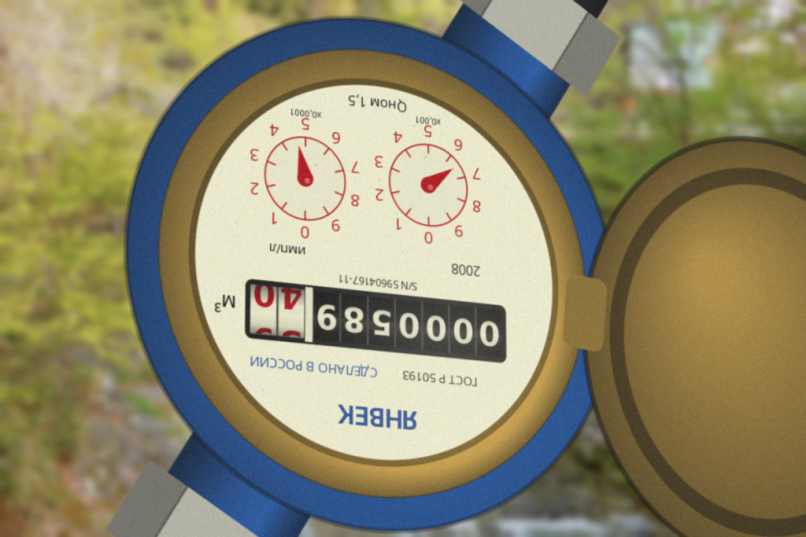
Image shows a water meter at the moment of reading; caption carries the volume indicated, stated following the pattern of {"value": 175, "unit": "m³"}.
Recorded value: {"value": 589.3964, "unit": "m³"}
